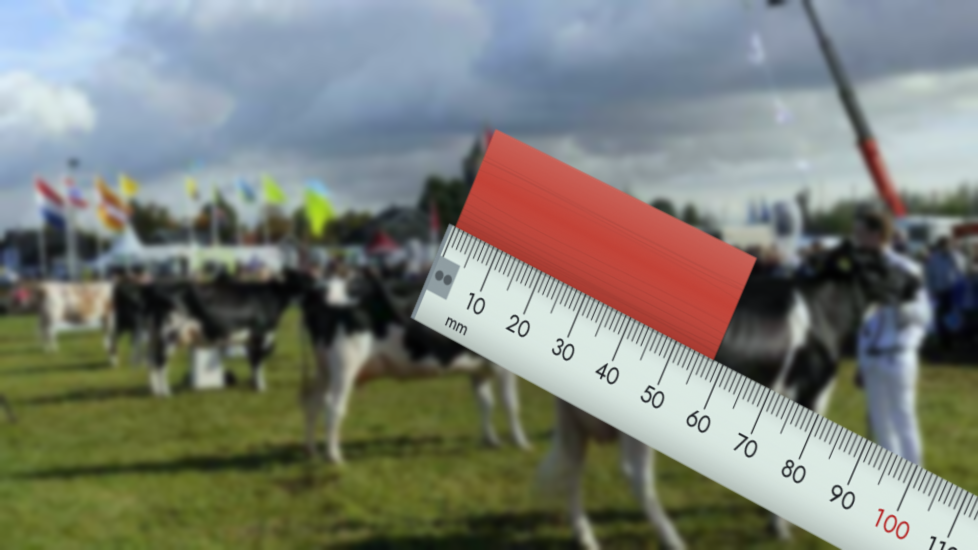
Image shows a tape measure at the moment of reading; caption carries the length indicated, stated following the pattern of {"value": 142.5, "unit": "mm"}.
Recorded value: {"value": 58, "unit": "mm"}
